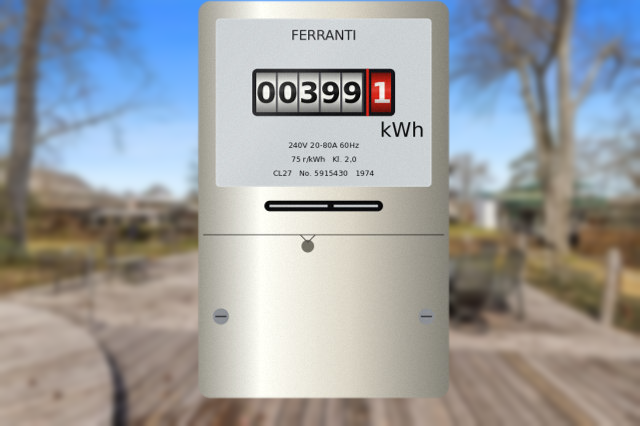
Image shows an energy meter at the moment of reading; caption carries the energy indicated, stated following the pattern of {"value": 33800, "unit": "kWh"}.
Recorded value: {"value": 399.1, "unit": "kWh"}
